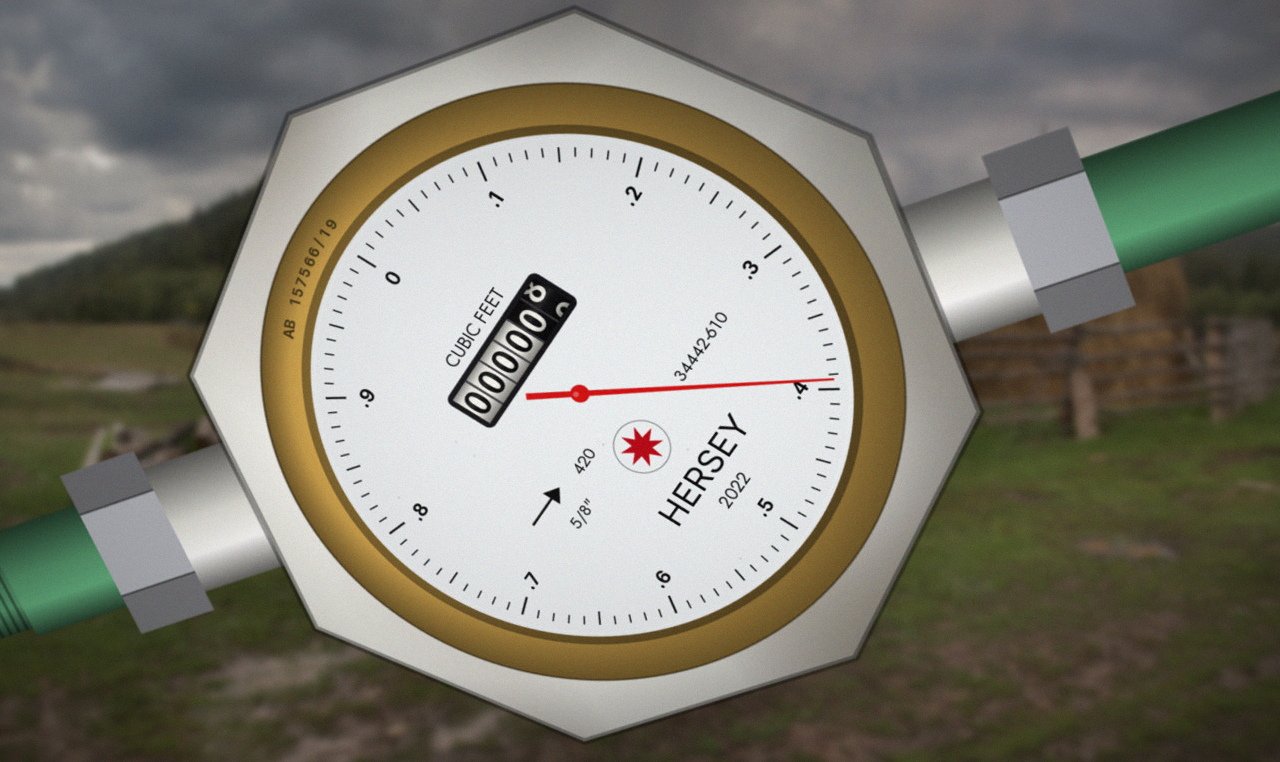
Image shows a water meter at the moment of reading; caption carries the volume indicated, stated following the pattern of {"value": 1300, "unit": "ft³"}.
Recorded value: {"value": 8.39, "unit": "ft³"}
